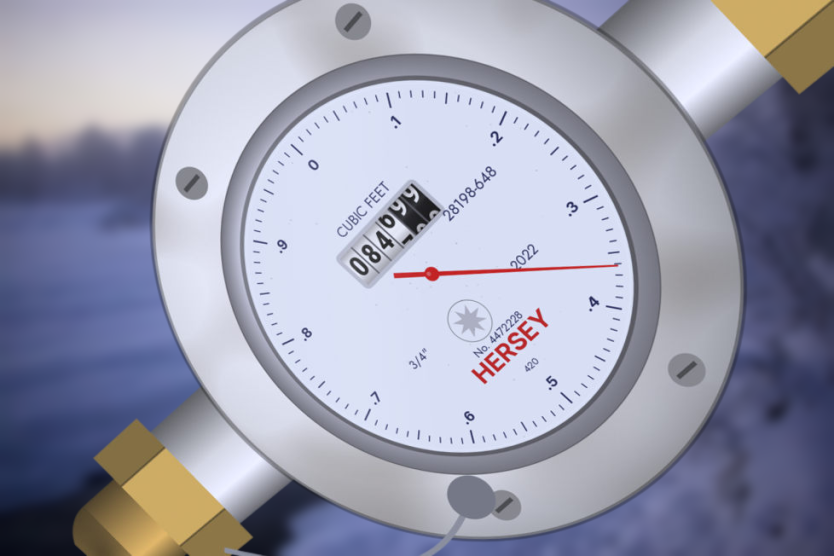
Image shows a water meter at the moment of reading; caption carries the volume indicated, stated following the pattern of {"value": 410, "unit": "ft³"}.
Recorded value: {"value": 84699.36, "unit": "ft³"}
